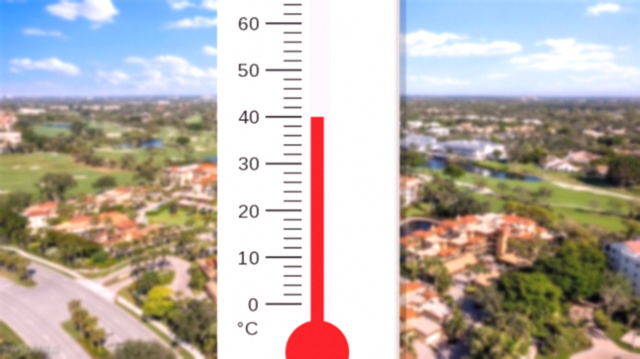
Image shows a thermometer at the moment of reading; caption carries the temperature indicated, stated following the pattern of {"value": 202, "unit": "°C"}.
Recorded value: {"value": 40, "unit": "°C"}
